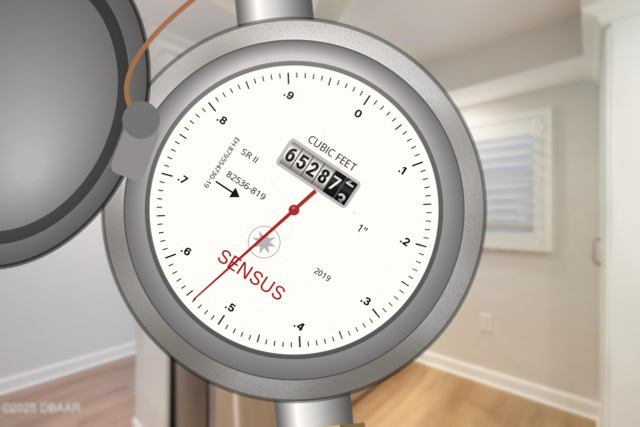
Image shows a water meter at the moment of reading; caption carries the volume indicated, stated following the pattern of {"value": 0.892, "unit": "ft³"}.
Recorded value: {"value": 652872.54, "unit": "ft³"}
